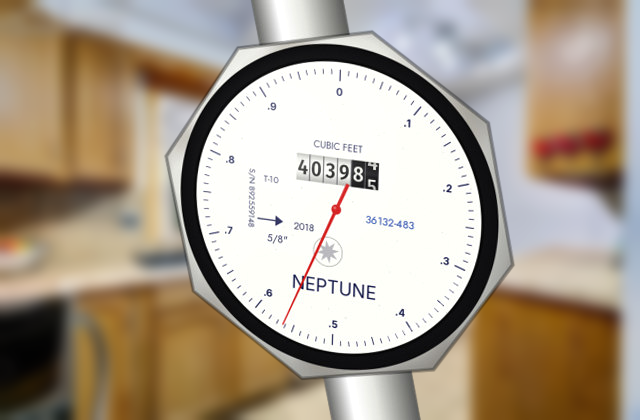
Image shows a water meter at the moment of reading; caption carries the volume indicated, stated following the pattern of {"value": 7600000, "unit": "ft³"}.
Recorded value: {"value": 403984.56, "unit": "ft³"}
